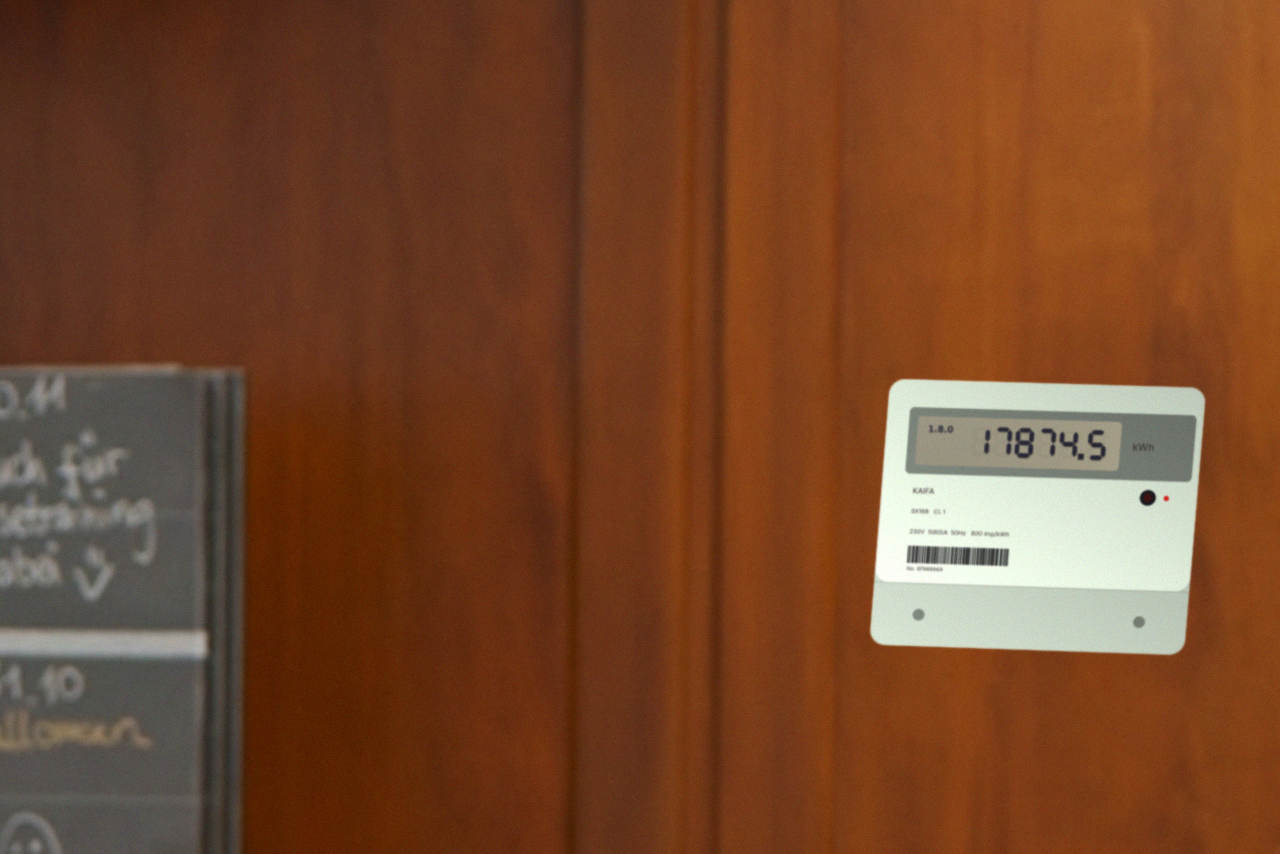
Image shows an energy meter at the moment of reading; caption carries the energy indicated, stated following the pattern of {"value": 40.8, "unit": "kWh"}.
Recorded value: {"value": 17874.5, "unit": "kWh"}
